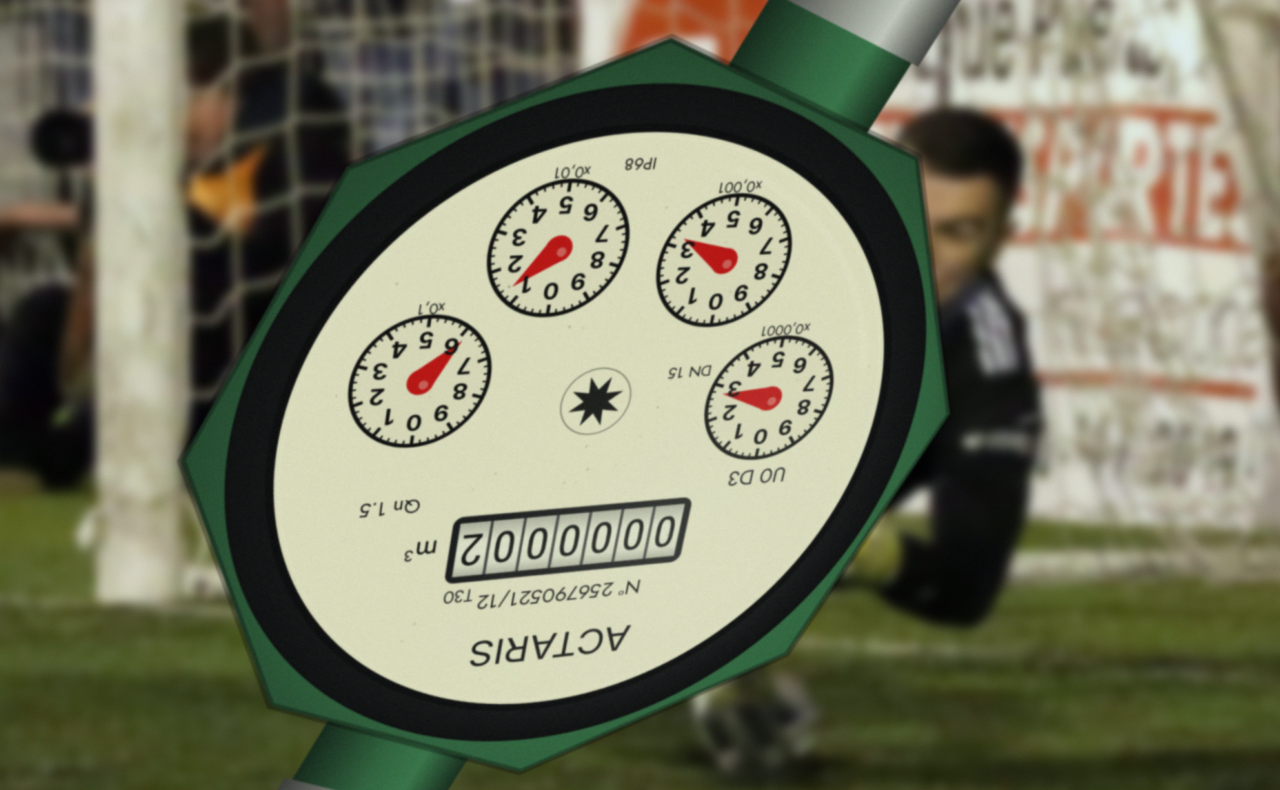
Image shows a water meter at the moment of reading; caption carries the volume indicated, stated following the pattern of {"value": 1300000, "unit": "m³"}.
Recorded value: {"value": 2.6132, "unit": "m³"}
